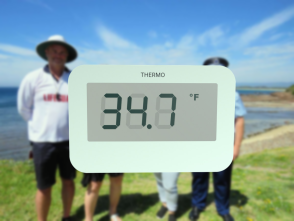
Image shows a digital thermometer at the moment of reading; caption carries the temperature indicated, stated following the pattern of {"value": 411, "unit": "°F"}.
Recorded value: {"value": 34.7, "unit": "°F"}
